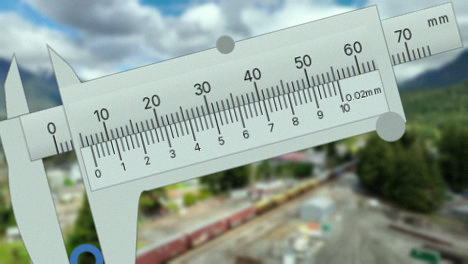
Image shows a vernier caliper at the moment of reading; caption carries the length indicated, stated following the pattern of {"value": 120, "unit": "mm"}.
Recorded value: {"value": 6.5, "unit": "mm"}
